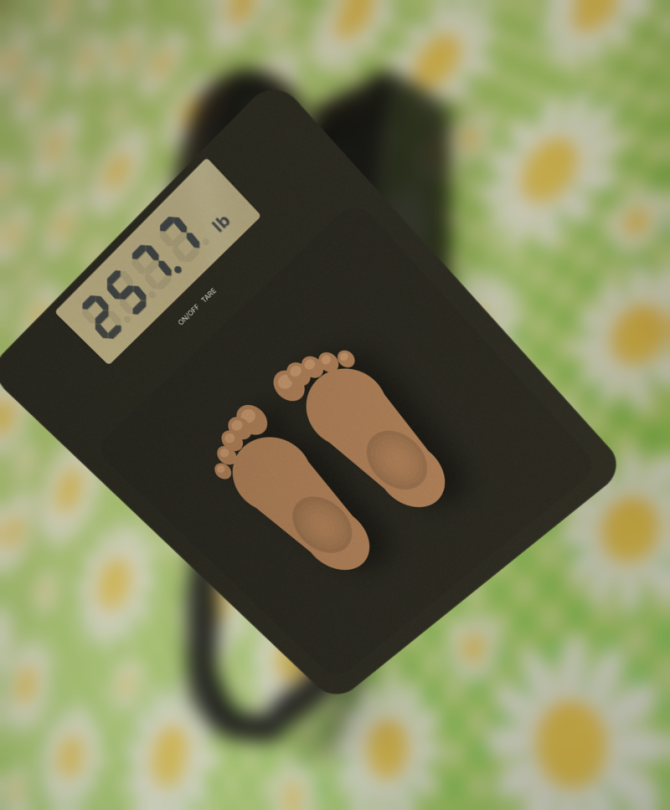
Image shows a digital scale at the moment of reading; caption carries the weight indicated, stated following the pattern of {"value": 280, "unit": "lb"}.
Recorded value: {"value": 257.7, "unit": "lb"}
